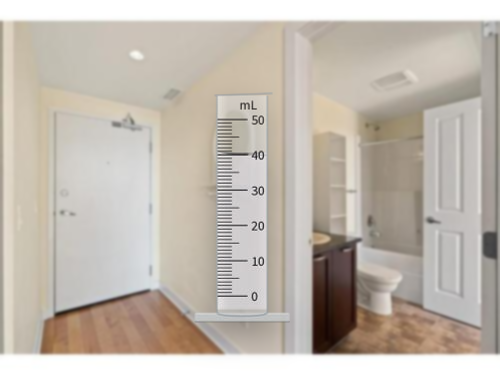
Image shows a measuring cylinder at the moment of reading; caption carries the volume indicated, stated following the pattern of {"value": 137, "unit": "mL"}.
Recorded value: {"value": 40, "unit": "mL"}
